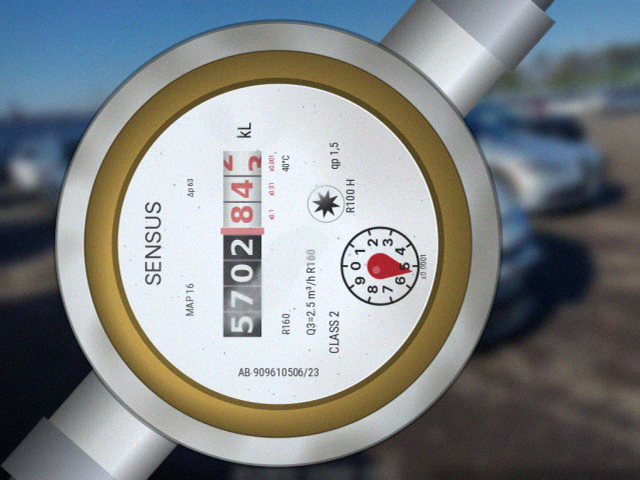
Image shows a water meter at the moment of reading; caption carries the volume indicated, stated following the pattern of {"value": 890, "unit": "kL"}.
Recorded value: {"value": 5702.8425, "unit": "kL"}
